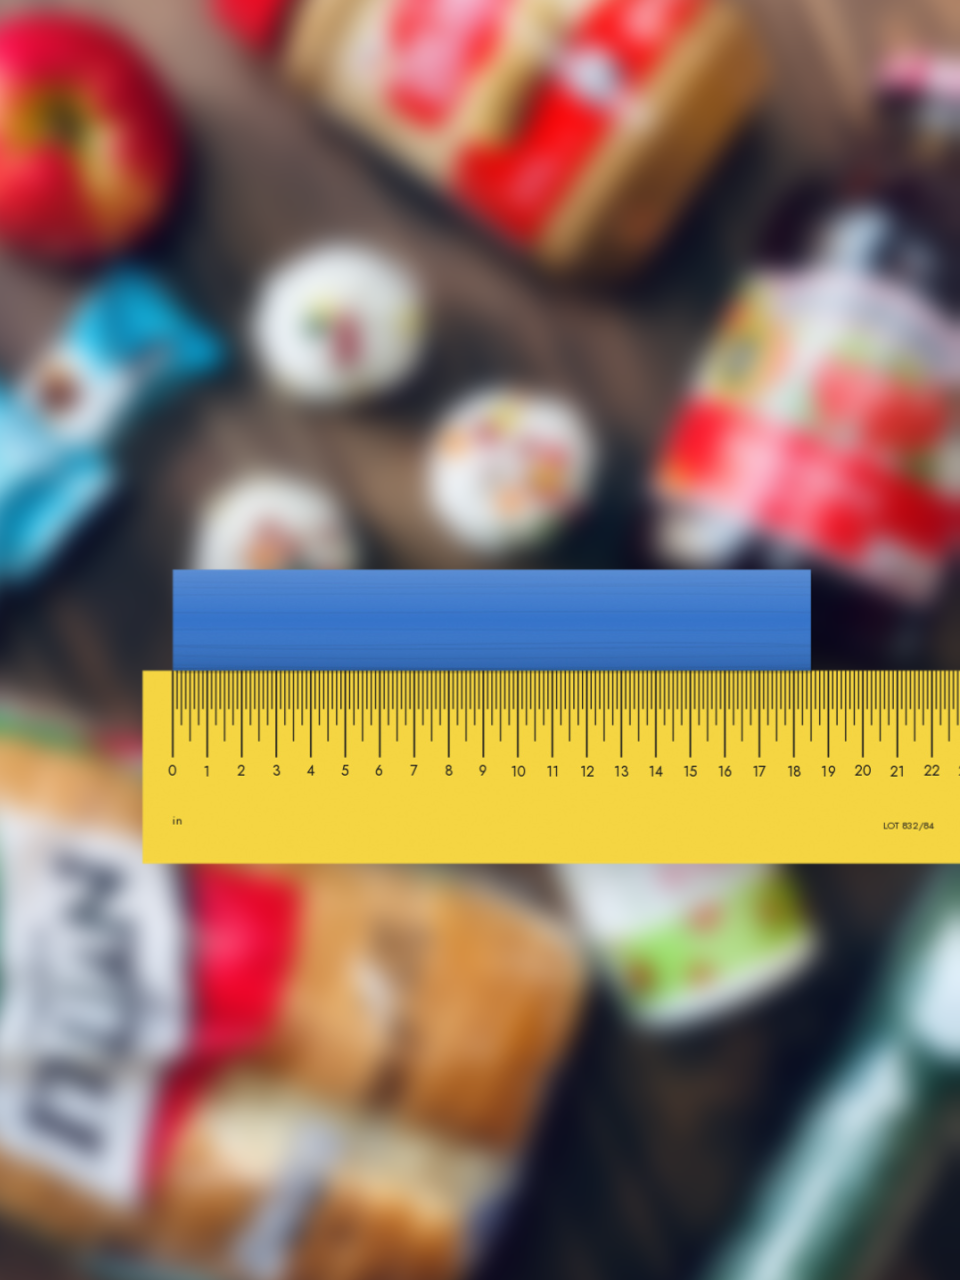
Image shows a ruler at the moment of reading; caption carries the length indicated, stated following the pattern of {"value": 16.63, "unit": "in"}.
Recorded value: {"value": 18.5, "unit": "in"}
